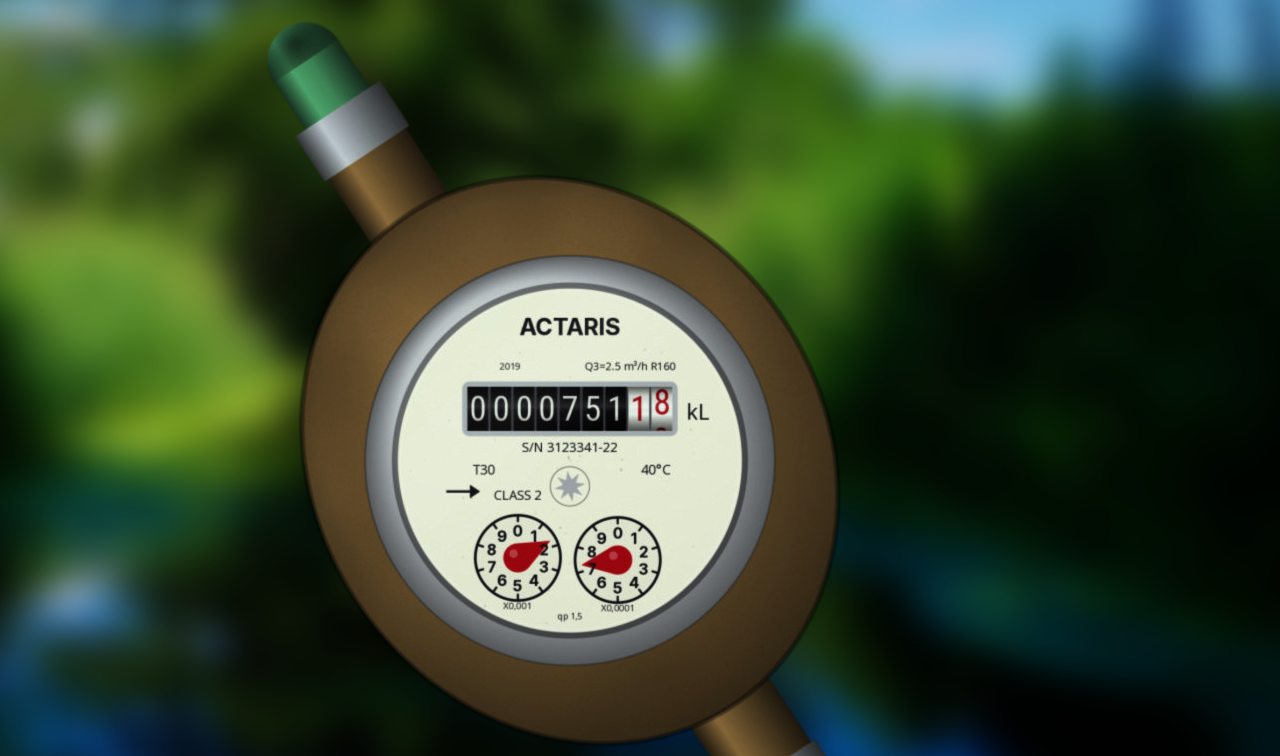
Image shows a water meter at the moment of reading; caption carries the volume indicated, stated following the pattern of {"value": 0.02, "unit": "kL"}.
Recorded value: {"value": 751.1817, "unit": "kL"}
